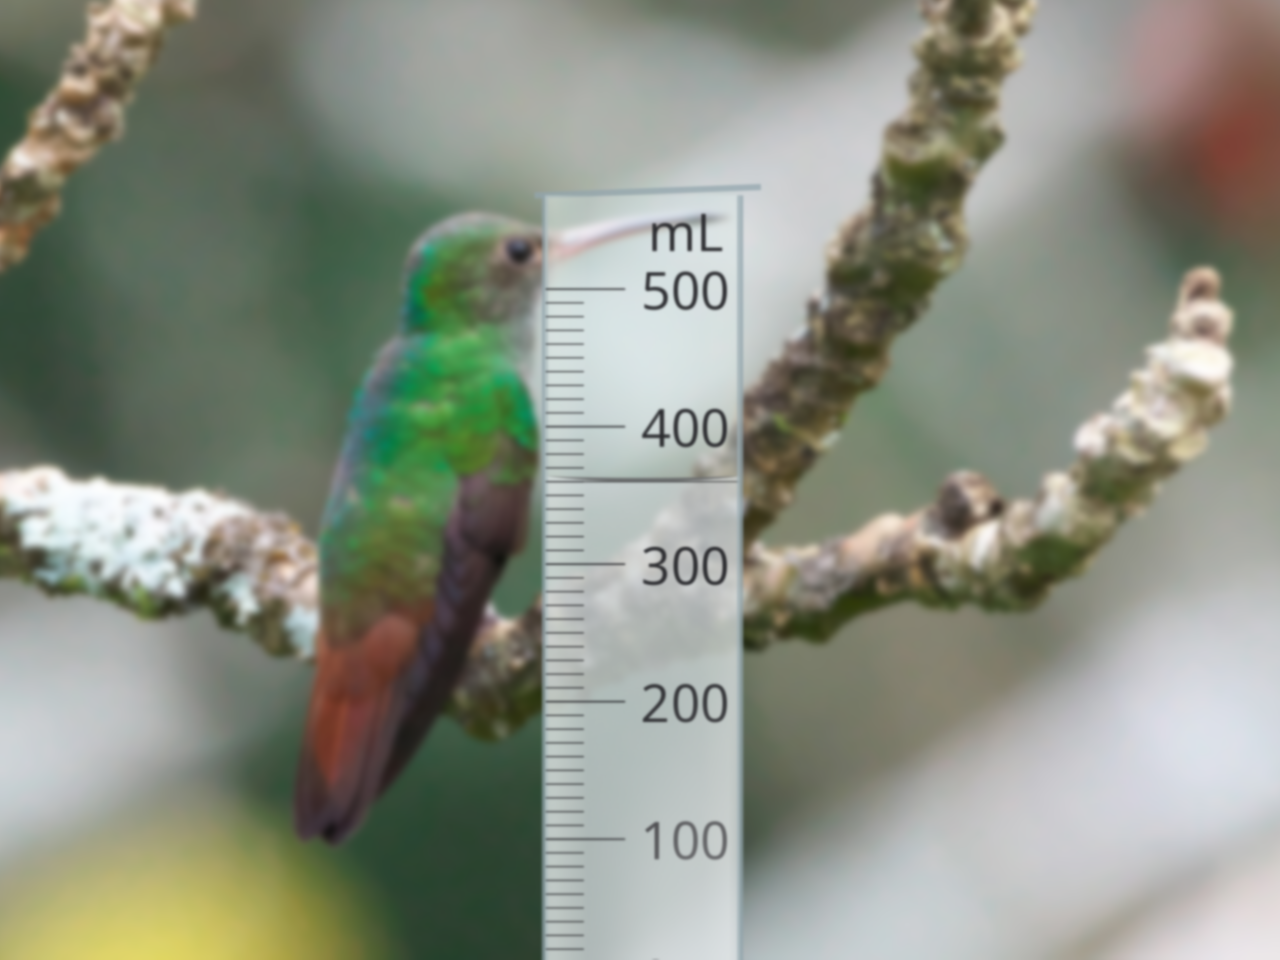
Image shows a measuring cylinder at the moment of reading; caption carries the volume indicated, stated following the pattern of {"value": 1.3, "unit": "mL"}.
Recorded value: {"value": 360, "unit": "mL"}
